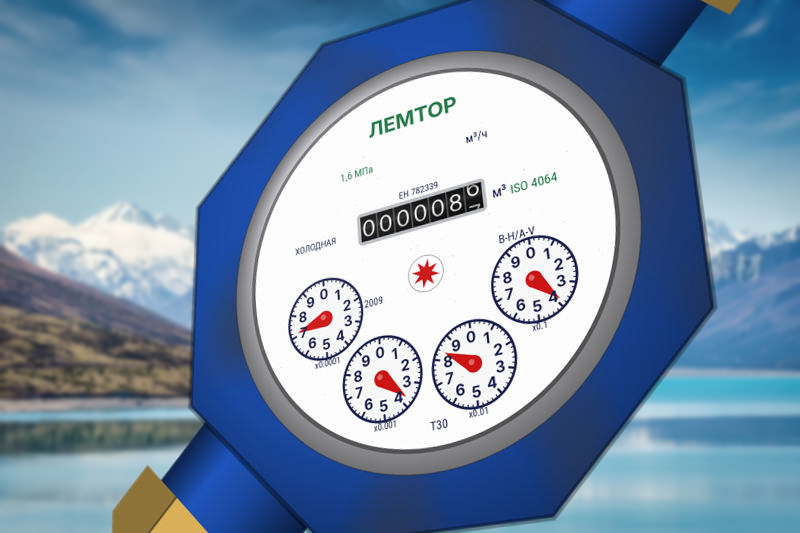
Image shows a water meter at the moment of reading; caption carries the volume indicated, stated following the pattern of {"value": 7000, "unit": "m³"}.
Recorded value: {"value": 86.3837, "unit": "m³"}
